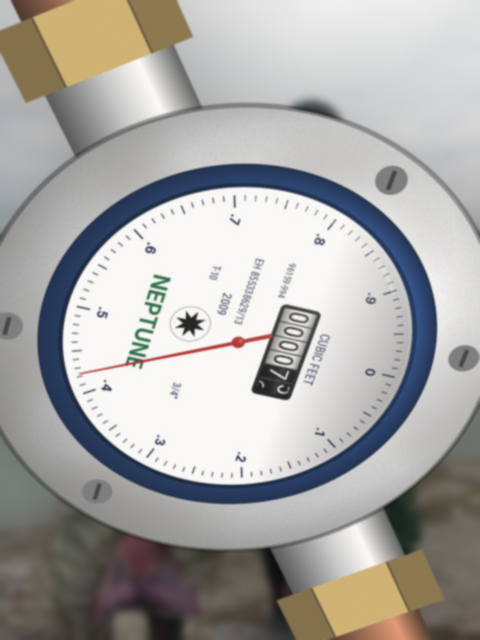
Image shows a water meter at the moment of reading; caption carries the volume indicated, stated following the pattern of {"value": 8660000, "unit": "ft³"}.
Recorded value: {"value": 75.42, "unit": "ft³"}
